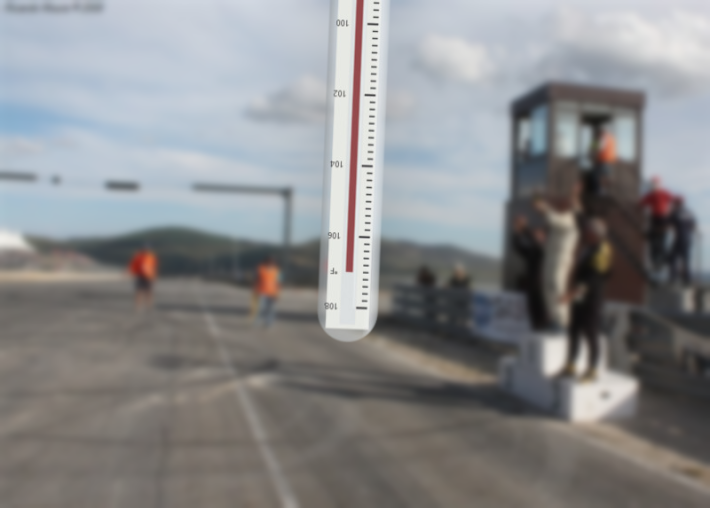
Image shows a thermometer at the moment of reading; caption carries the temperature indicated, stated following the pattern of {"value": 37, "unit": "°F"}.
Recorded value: {"value": 107, "unit": "°F"}
